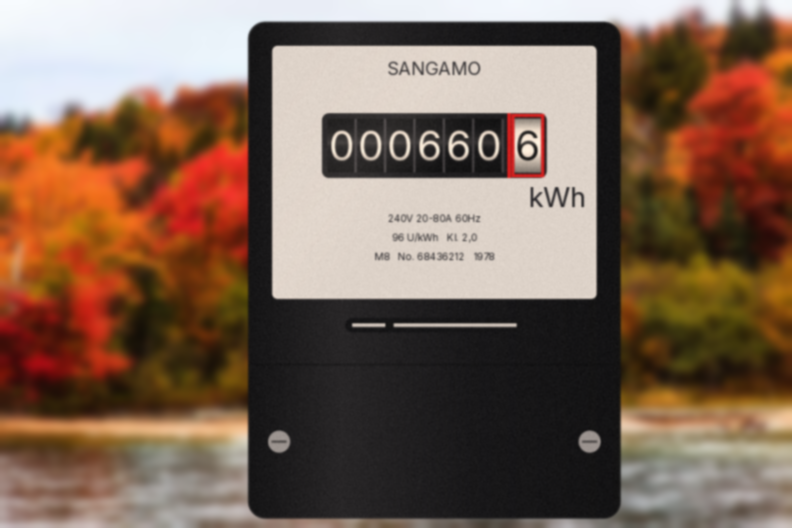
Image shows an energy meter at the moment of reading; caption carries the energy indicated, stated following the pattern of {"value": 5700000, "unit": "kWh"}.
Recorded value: {"value": 660.6, "unit": "kWh"}
